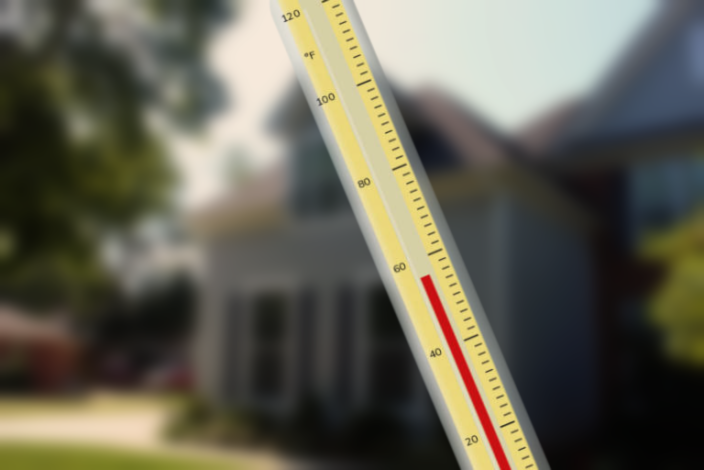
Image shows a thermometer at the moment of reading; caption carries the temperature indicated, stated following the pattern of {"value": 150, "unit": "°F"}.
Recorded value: {"value": 56, "unit": "°F"}
